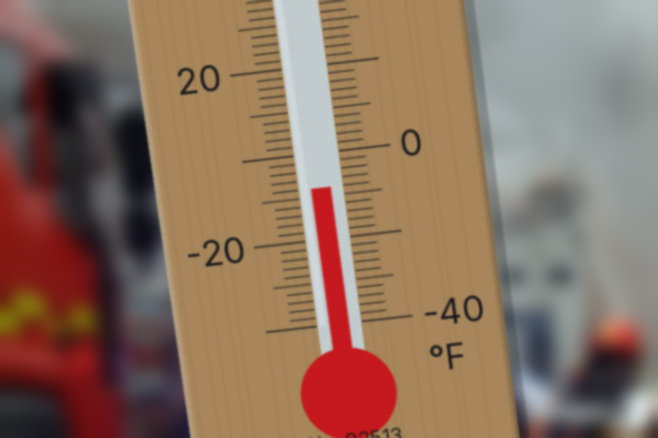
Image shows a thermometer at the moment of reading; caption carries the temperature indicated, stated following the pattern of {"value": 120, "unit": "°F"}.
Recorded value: {"value": -8, "unit": "°F"}
